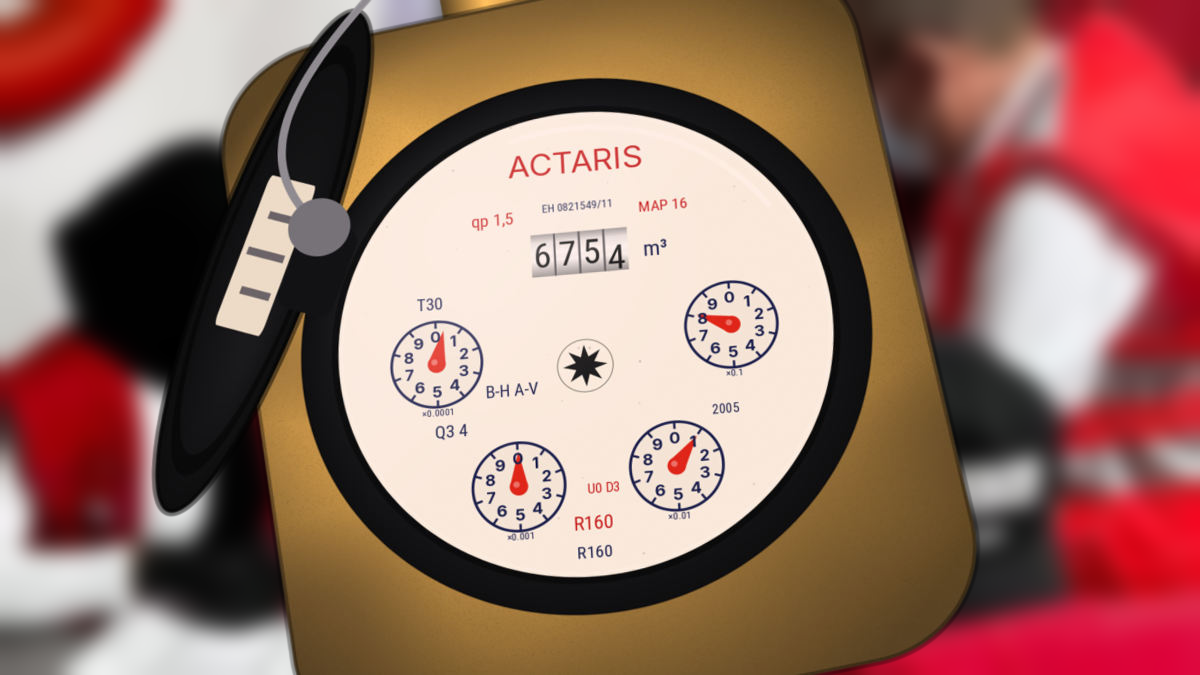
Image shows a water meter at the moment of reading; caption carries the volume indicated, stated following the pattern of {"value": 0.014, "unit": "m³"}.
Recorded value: {"value": 6753.8100, "unit": "m³"}
